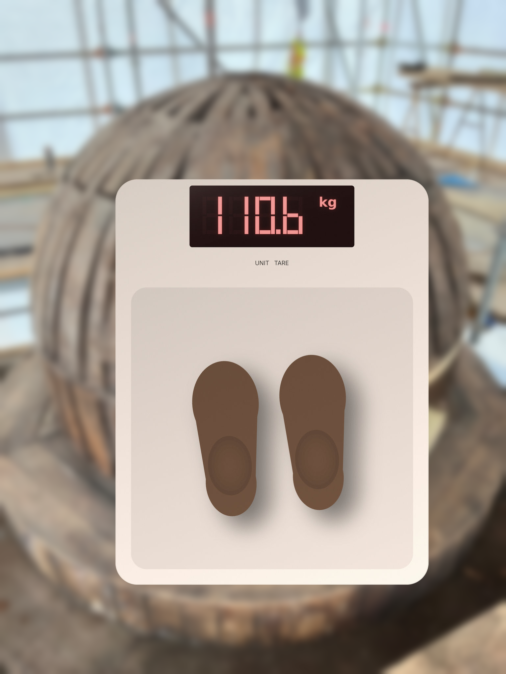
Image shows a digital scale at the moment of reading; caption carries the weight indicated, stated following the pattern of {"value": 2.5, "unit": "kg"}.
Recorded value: {"value": 110.6, "unit": "kg"}
